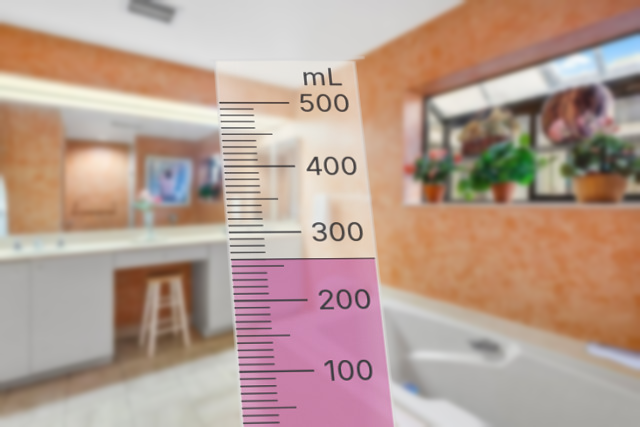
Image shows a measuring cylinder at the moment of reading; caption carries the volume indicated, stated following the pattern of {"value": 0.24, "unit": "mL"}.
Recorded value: {"value": 260, "unit": "mL"}
